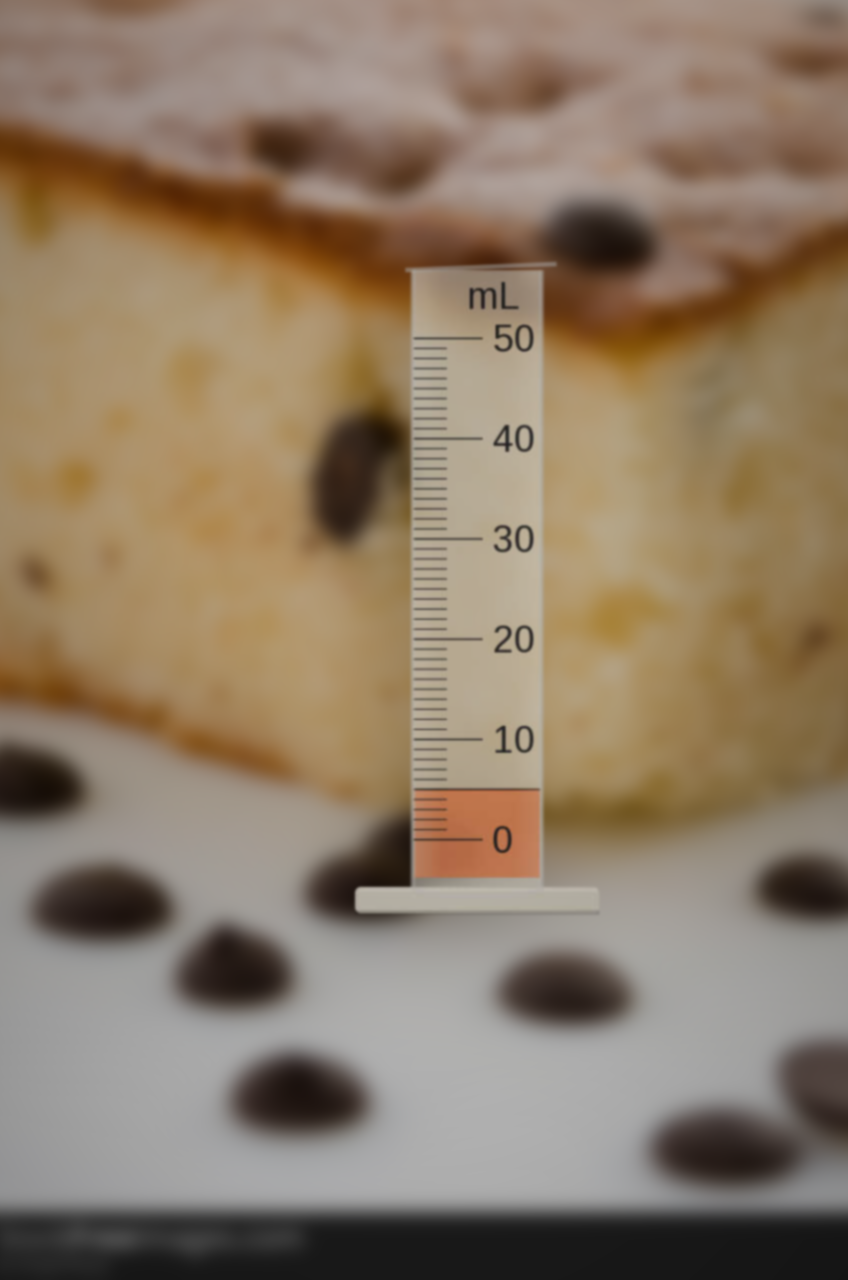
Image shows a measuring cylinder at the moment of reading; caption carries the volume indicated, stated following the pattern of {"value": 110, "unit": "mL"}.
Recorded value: {"value": 5, "unit": "mL"}
